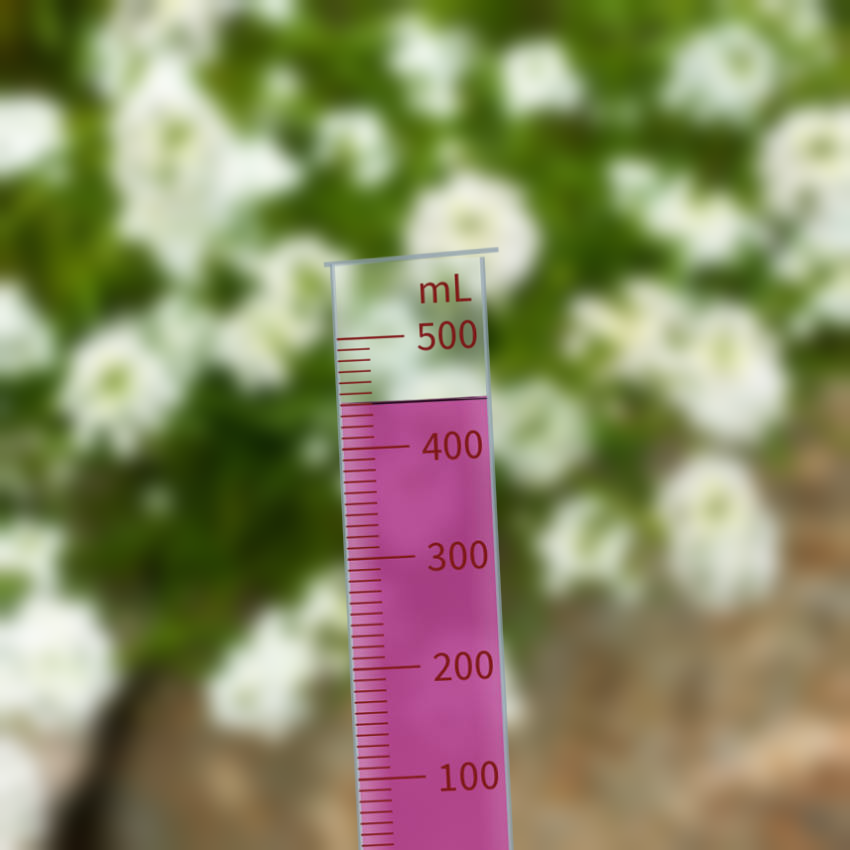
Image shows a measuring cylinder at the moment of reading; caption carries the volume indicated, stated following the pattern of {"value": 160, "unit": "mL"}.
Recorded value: {"value": 440, "unit": "mL"}
